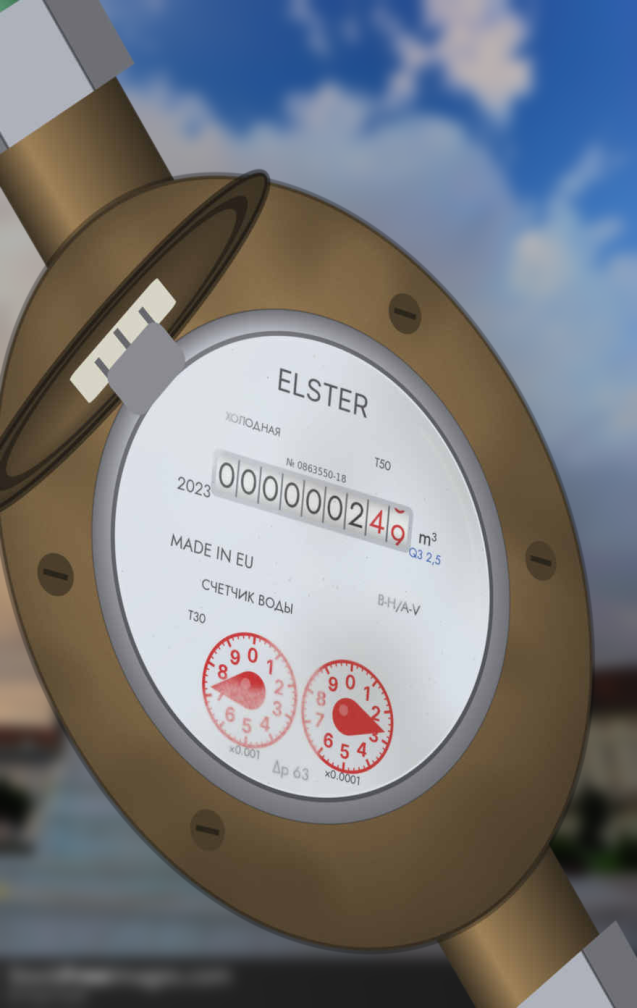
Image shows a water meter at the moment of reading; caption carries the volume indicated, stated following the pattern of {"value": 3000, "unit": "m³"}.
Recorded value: {"value": 2.4872, "unit": "m³"}
